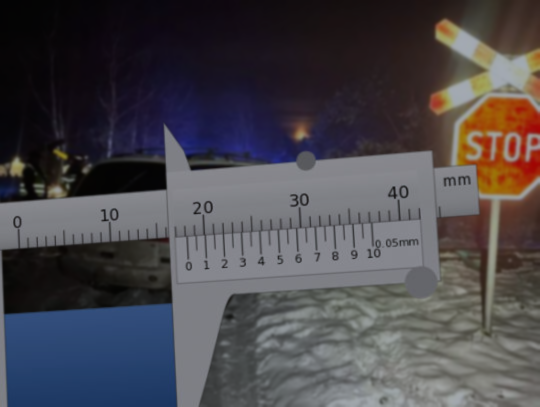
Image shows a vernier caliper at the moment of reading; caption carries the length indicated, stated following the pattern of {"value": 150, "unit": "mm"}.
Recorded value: {"value": 18.2, "unit": "mm"}
